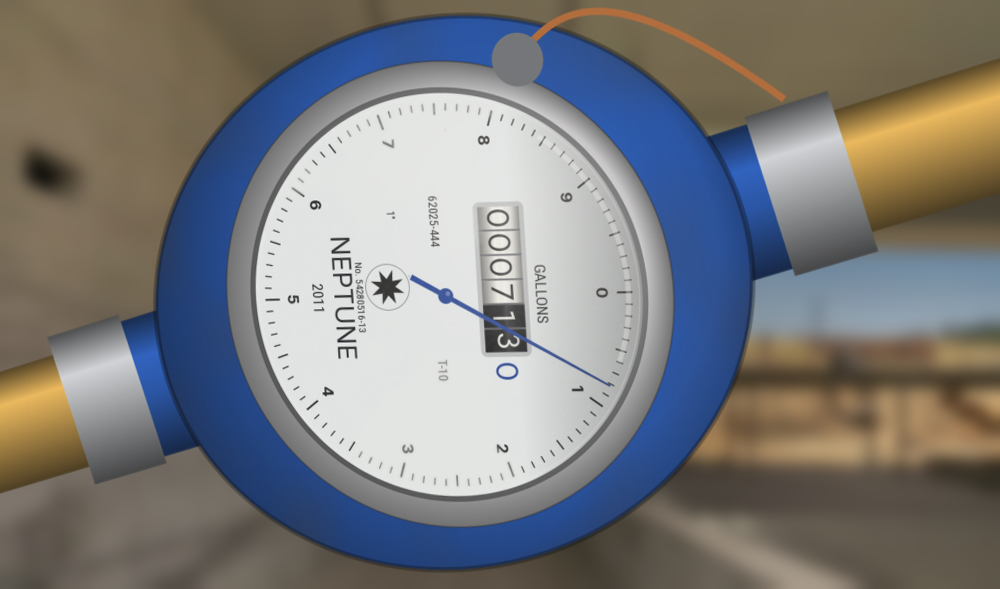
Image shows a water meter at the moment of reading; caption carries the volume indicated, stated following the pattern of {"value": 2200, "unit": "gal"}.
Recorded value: {"value": 7130.8, "unit": "gal"}
